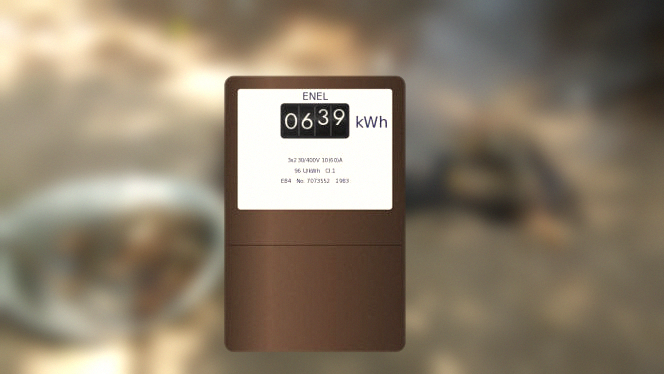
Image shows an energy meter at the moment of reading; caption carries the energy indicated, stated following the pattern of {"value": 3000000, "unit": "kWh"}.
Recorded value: {"value": 639, "unit": "kWh"}
